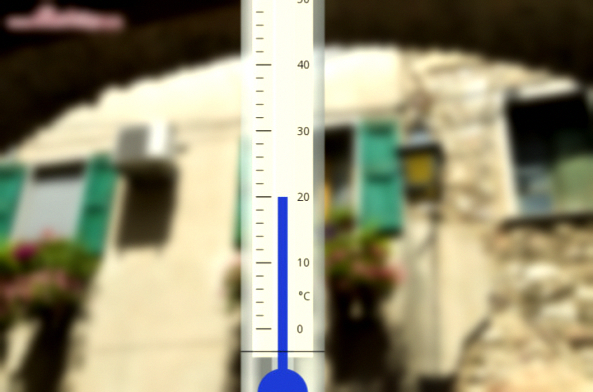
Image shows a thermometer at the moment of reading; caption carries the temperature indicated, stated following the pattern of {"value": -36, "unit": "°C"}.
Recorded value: {"value": 20, "unit": "°C"}
